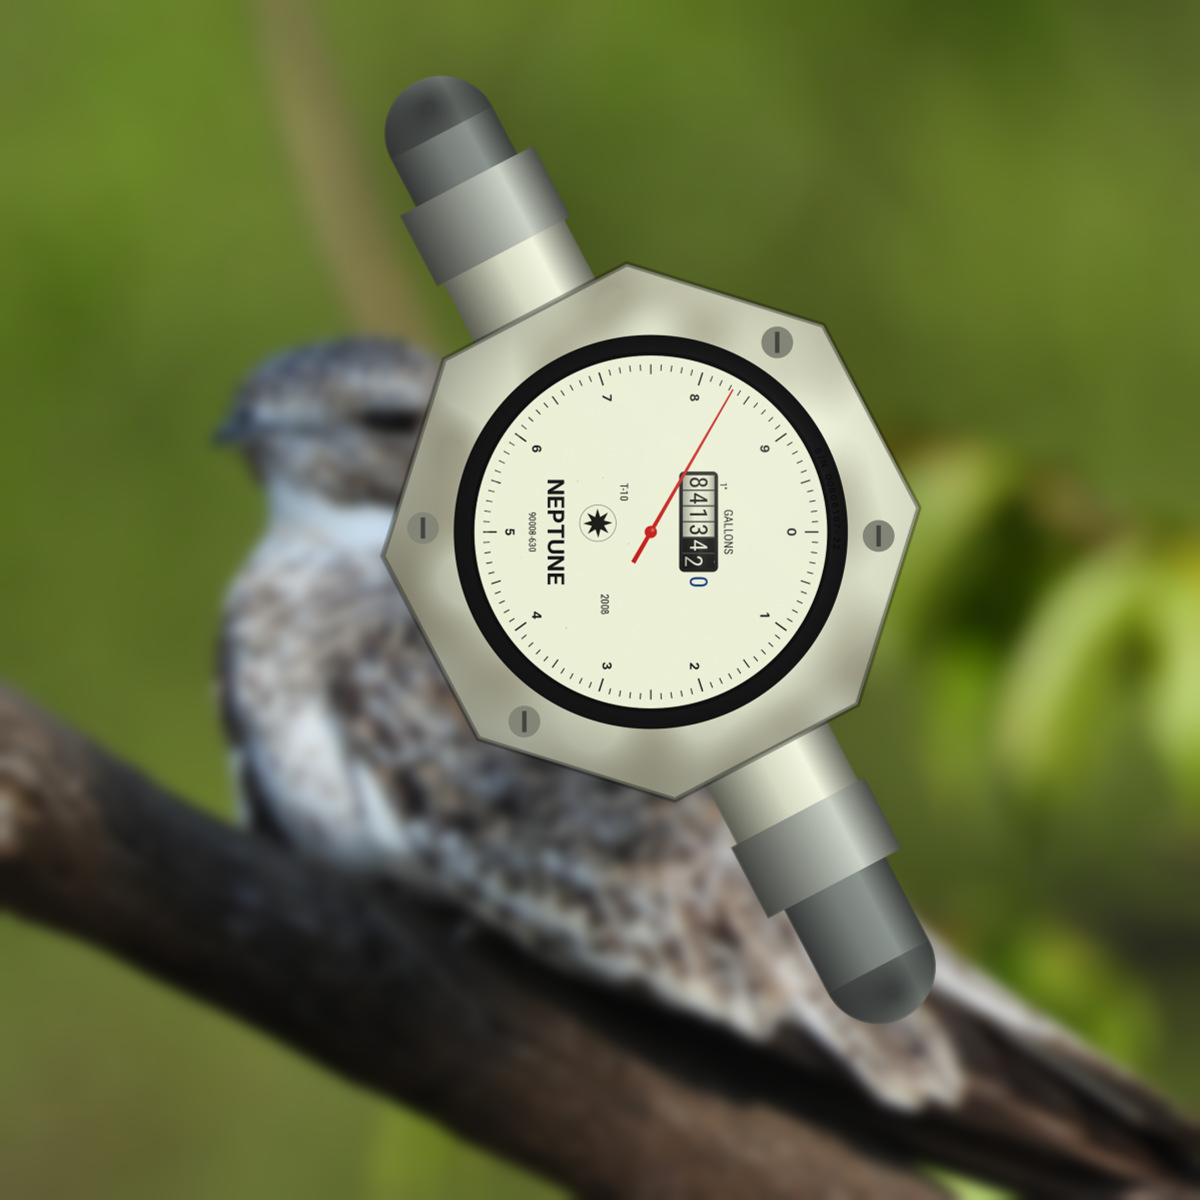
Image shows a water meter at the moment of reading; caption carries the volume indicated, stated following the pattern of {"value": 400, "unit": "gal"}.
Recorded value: {"value": 8413418.3, "unit": "gal"}
